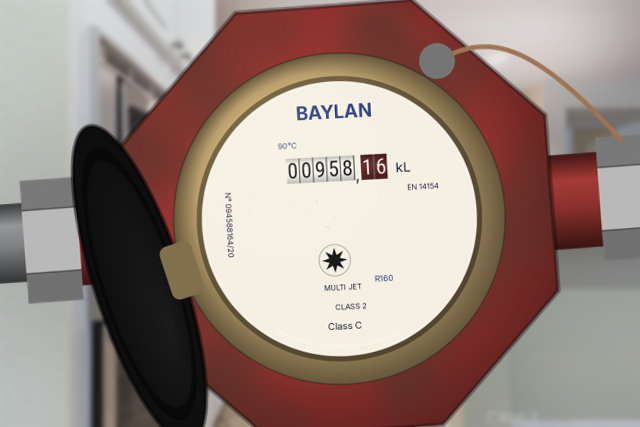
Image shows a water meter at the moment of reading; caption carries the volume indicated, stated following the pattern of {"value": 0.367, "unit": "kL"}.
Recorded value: {"value": 958.16, "unit": "kL"}
